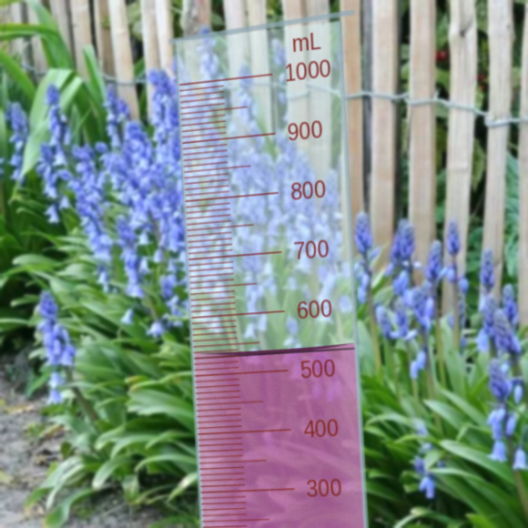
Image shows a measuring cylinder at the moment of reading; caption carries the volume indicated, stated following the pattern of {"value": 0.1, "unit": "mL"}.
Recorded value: {"value": 530, "unit": "mL"}
